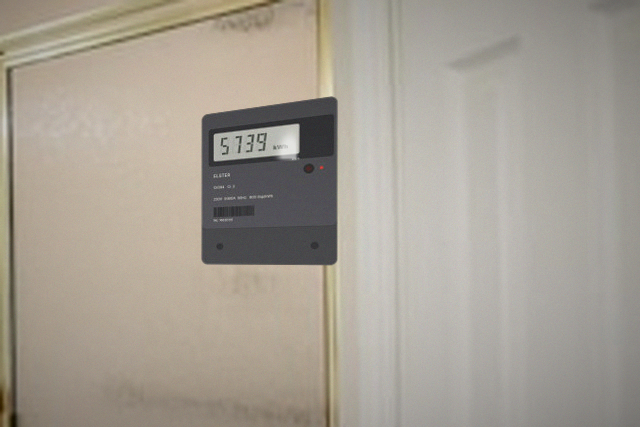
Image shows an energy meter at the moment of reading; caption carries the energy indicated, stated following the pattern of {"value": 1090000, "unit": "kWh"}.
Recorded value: {"value": 5739, "unit": "kWh"}
